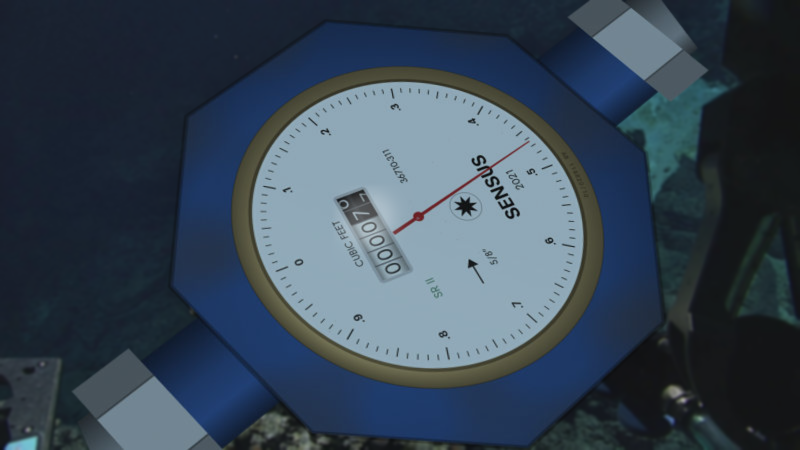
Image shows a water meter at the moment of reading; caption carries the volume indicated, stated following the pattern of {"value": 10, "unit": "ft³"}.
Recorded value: {"value": 76.46, "unit": "ft³"}
